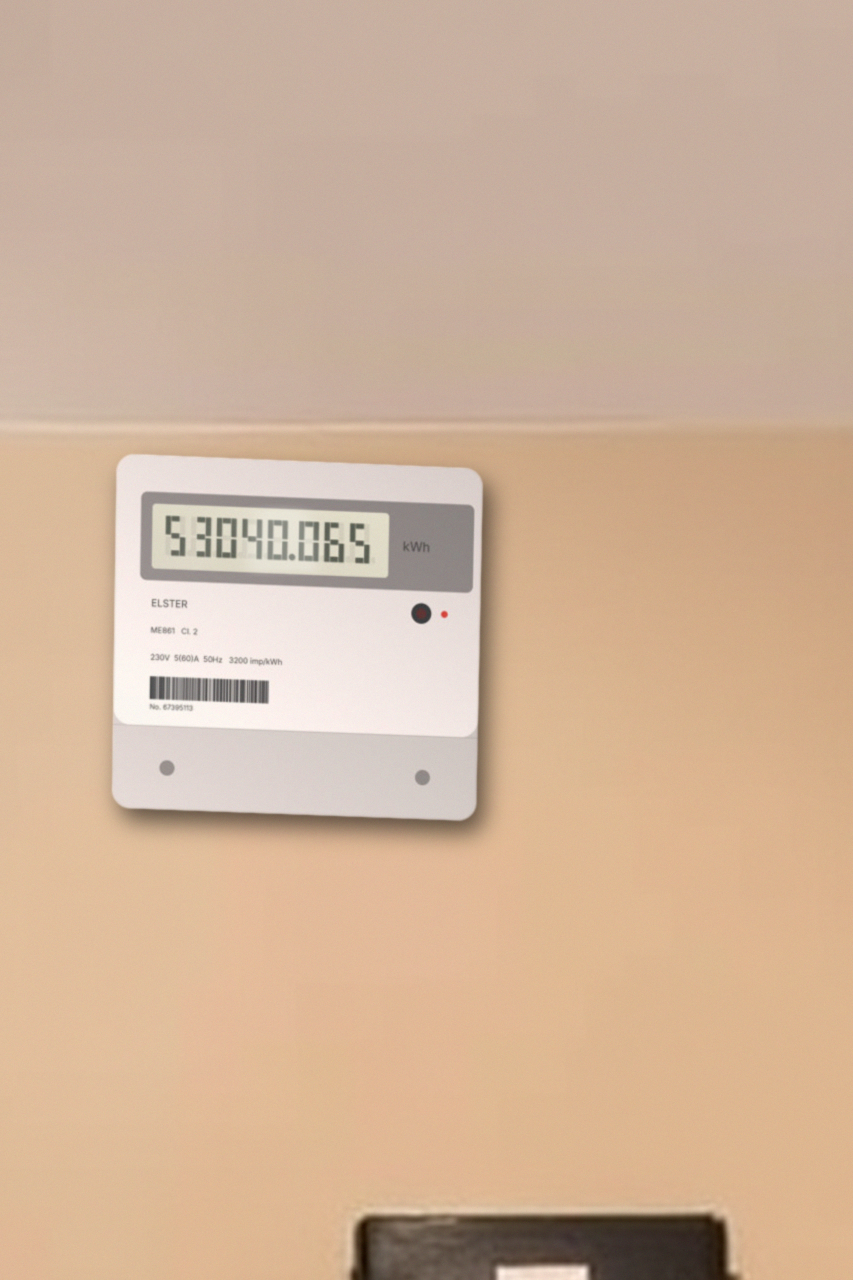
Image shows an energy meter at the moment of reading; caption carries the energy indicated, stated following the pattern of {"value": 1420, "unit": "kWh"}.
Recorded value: {"value": 53040.065, "unit": "kWh"}
